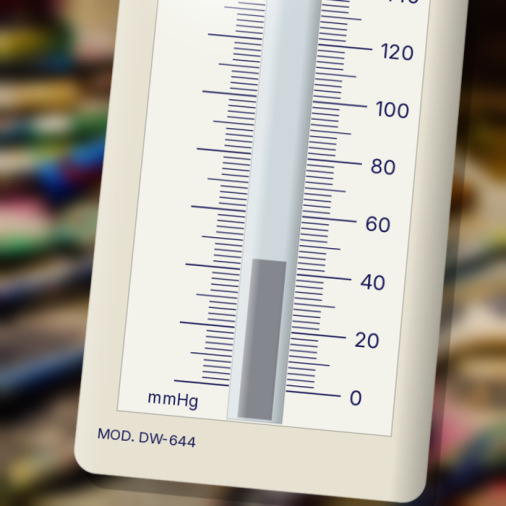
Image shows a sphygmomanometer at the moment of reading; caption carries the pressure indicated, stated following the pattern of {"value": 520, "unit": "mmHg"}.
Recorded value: {"value": 44, "unit": "mmHg"}
